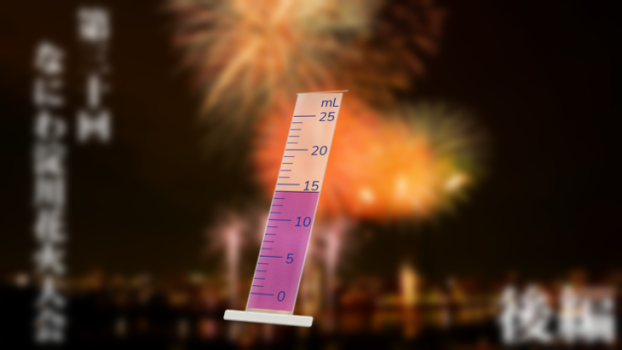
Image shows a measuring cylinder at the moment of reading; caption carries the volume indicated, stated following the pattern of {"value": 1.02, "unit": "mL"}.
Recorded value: {"value": 14, "unit": "mL"}
